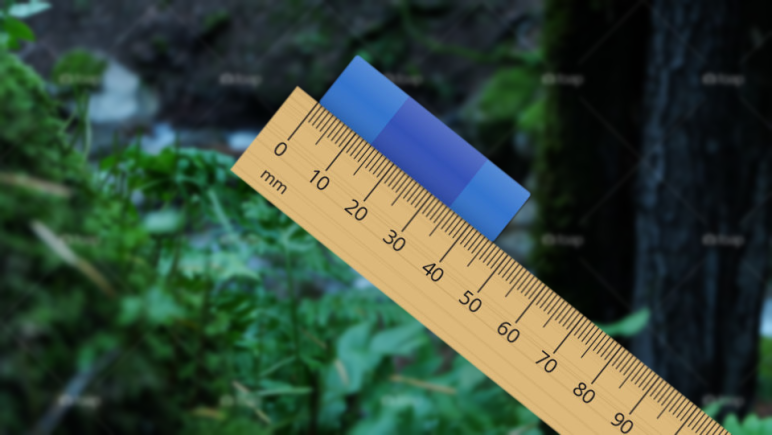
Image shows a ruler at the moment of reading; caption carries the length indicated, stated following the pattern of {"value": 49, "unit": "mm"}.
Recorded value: {"value": 46, "unit": "mm"}
